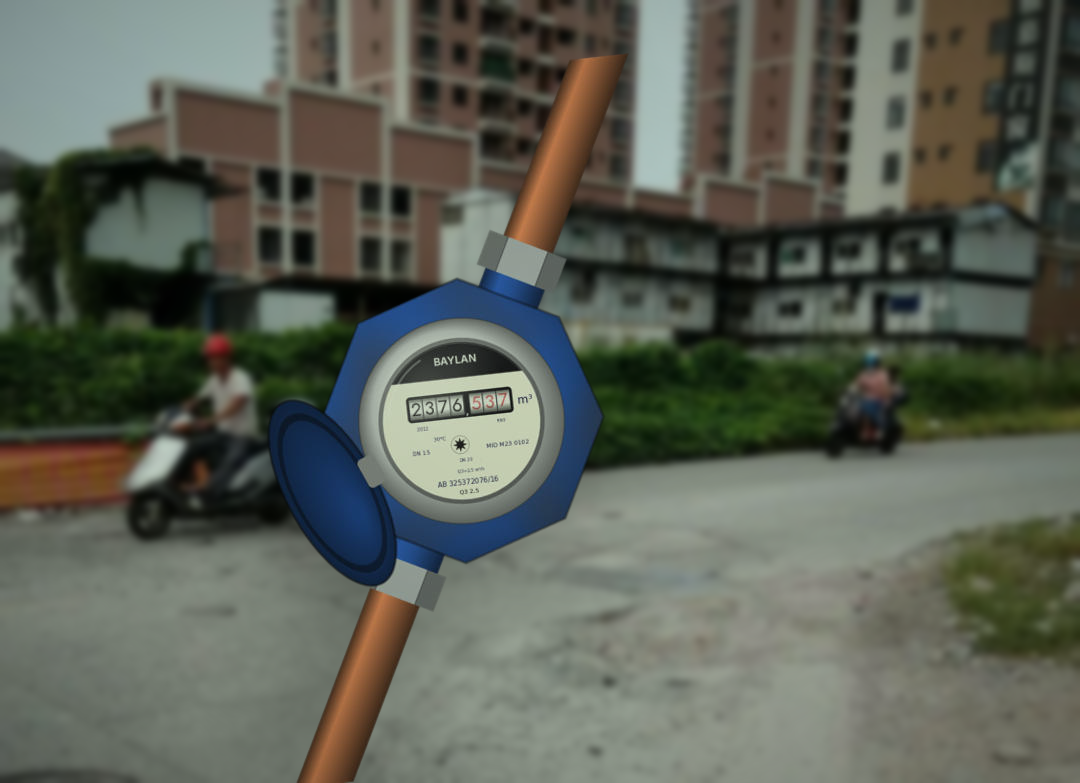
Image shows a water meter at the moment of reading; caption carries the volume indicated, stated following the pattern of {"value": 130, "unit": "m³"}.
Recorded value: {"value": 2376.537, "unit": "m³"}
